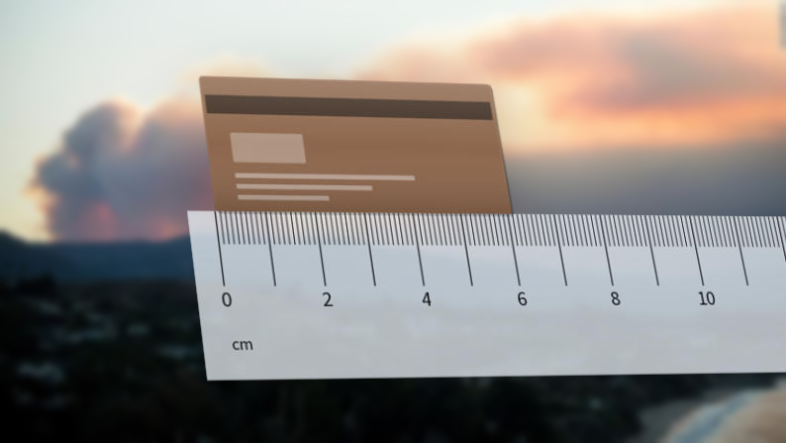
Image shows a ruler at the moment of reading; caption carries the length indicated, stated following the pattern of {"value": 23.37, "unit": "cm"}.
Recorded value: {"value": 6.1, "unit": "cm"}
